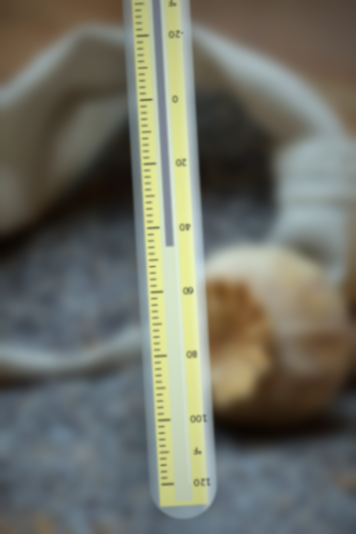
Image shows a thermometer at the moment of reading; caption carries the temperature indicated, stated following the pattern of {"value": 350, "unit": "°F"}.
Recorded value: {"value": 46, "unit": "°F"}
